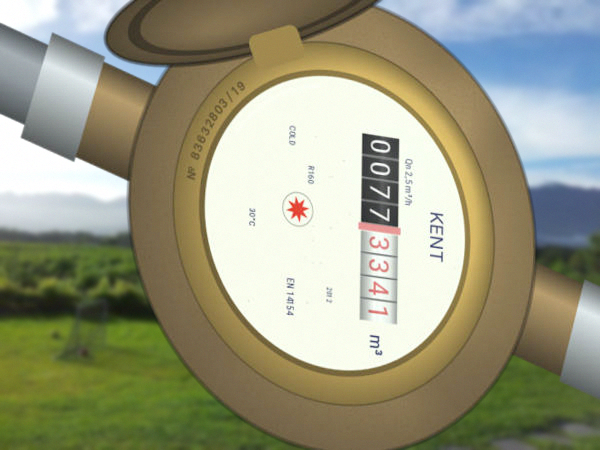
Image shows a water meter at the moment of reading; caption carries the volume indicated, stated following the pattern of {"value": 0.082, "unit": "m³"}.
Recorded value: {"value": 77.3341, "unit": "m³"}
